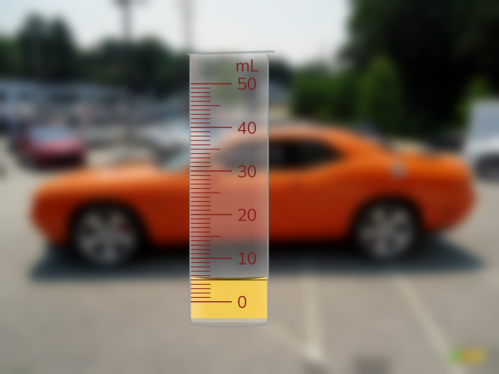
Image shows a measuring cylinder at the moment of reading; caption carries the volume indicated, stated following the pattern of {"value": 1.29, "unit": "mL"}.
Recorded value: {"value": 5, "unit": "mL"}
